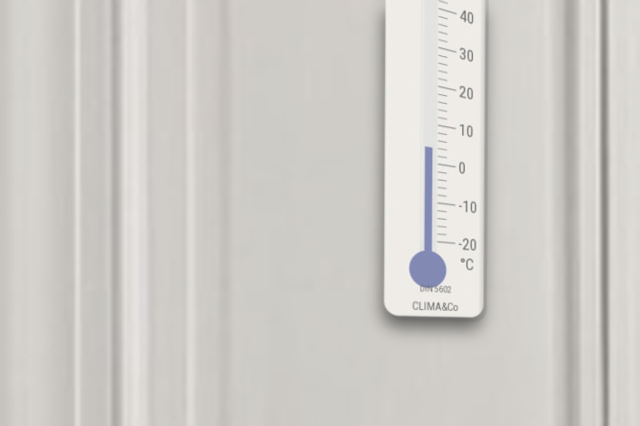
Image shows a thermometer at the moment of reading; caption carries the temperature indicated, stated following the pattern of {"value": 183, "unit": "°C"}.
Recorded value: {"value": 4, "unit": "°C"}
